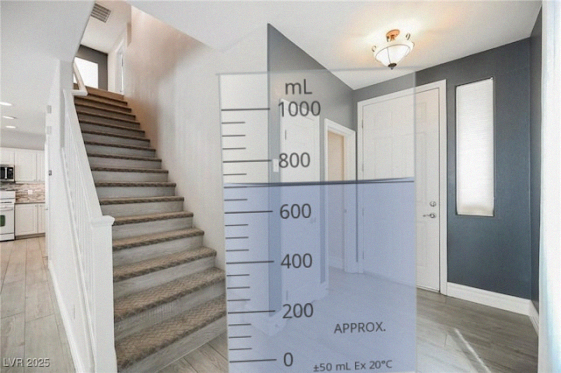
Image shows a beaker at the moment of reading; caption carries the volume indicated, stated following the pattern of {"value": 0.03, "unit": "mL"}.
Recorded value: {"value": 700, "unit": "mL"}
